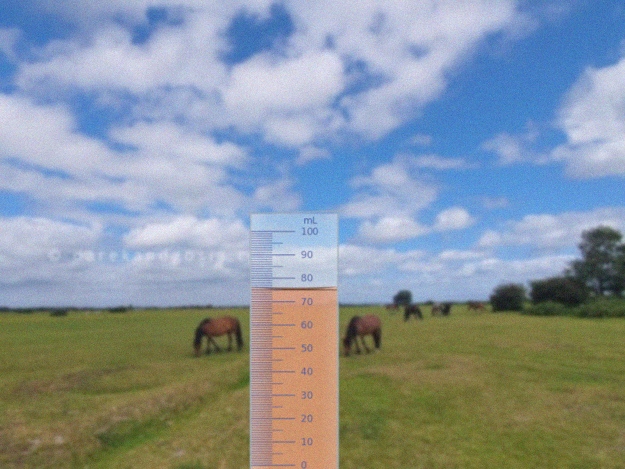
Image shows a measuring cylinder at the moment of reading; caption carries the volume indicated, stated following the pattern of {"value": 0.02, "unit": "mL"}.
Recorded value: {"value": 75, "unit": "mL"}
